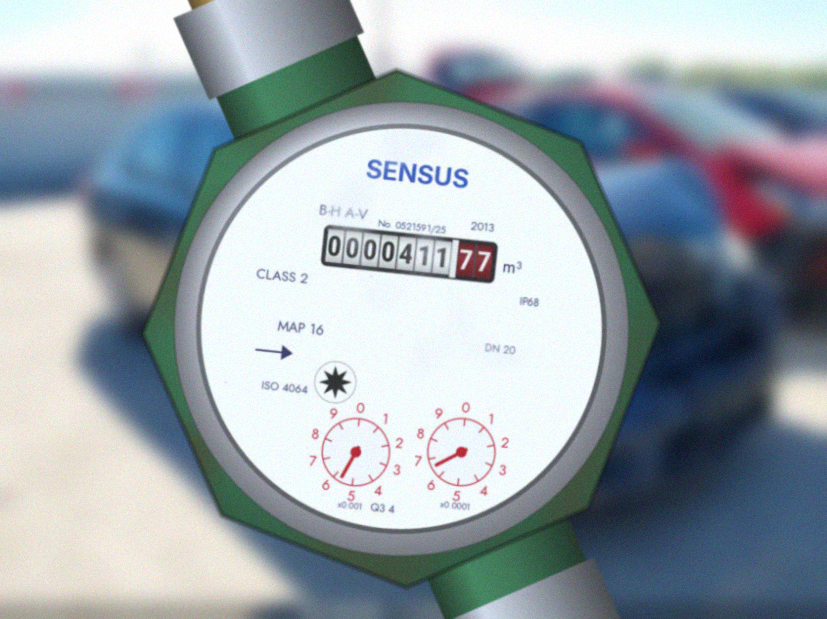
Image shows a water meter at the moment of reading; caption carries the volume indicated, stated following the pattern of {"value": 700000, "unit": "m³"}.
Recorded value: {"value": 411.7756, "unit": "m³"}
